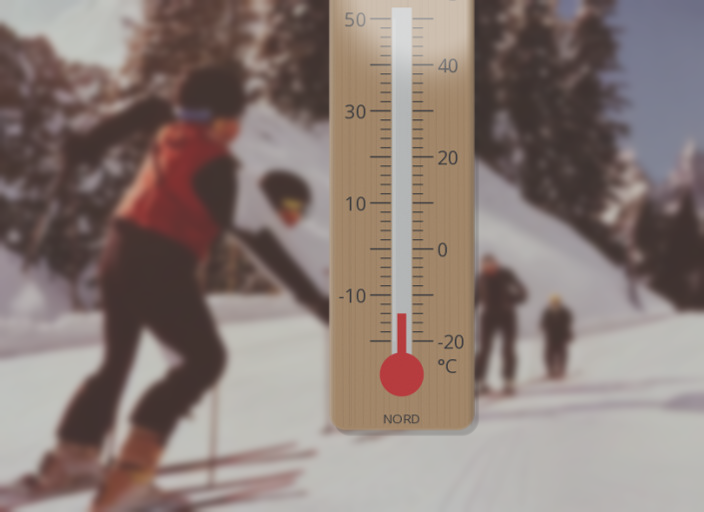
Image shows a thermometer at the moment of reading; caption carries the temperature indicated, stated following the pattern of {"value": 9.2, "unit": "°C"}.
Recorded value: {"value": -14, "unit": "°C"}
